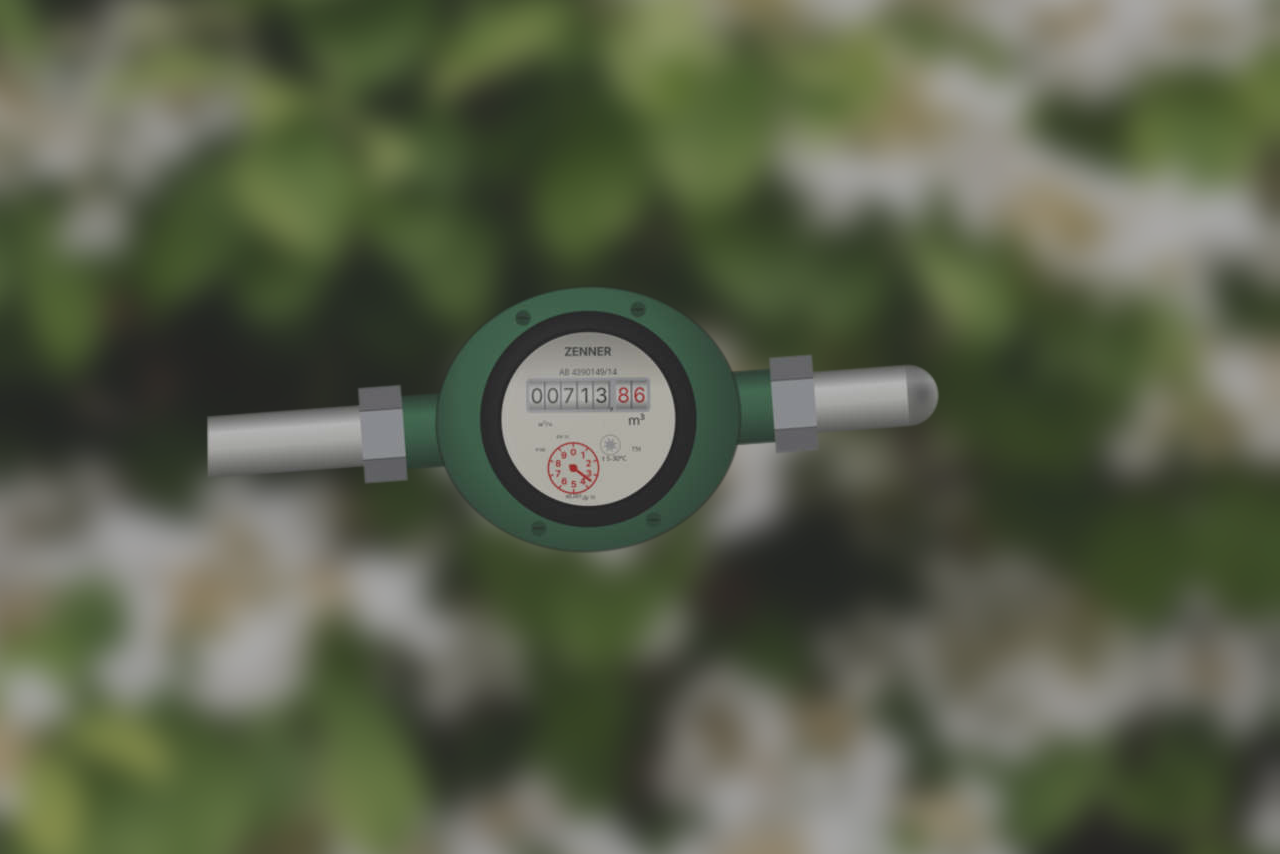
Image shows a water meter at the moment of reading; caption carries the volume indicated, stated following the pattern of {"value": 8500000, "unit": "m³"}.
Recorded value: {"value": 713.863, "unit": "m³"}
